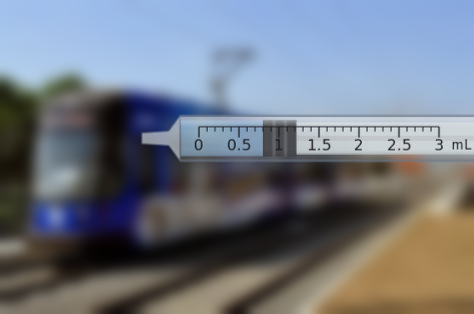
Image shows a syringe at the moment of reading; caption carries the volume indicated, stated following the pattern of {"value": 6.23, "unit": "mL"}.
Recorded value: {"value": 0.8, "unit": "mL"}
